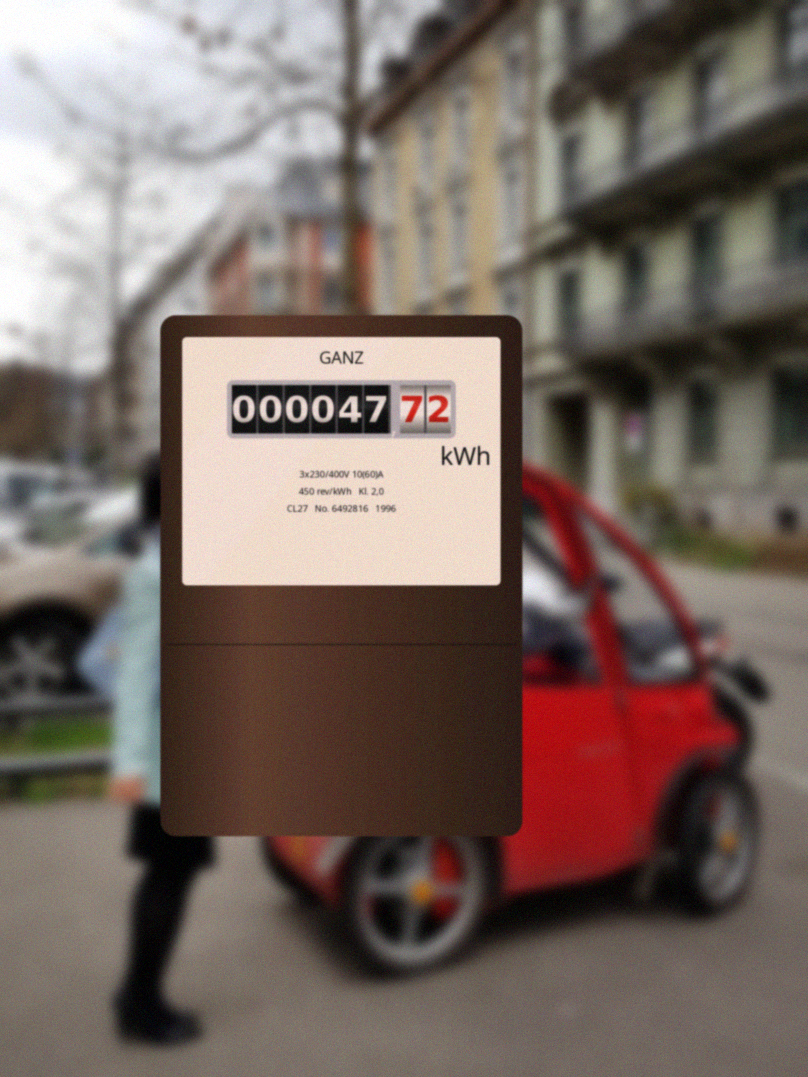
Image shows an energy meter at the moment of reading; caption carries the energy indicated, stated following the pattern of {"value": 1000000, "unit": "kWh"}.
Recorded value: {"value": 47.72, "unit": "kWh"}
